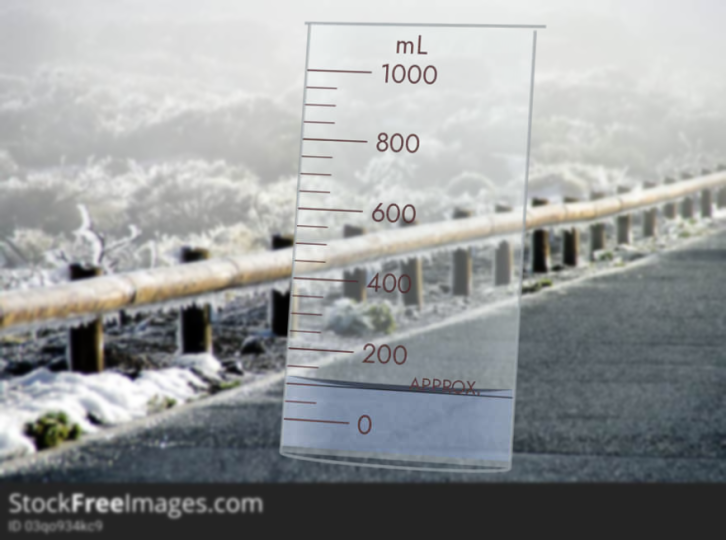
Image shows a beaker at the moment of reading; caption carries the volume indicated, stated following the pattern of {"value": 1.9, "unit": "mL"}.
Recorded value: {"value": 100, "unit": "mL"}
